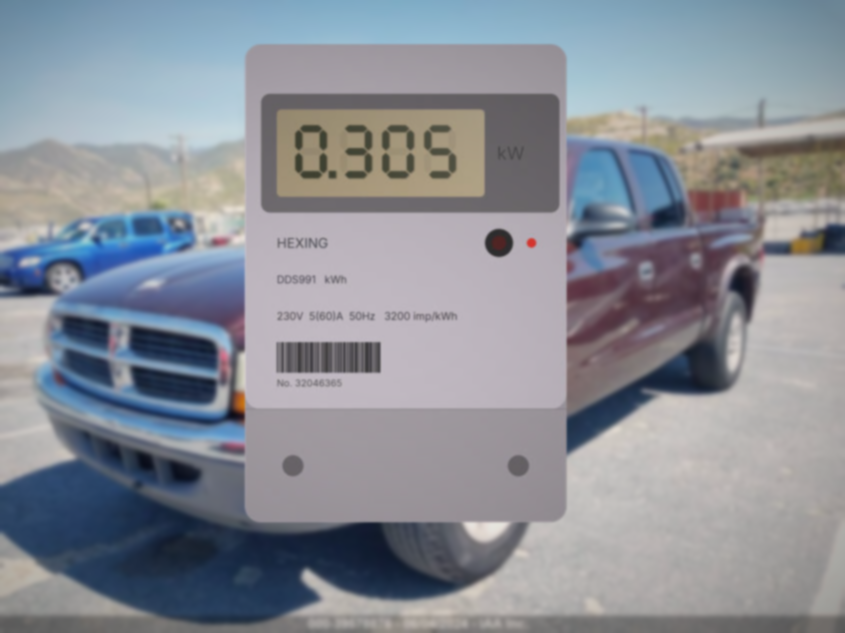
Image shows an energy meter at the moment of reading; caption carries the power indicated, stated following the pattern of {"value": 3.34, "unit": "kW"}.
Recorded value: {"value": 0.305, "unit": "kW"}
